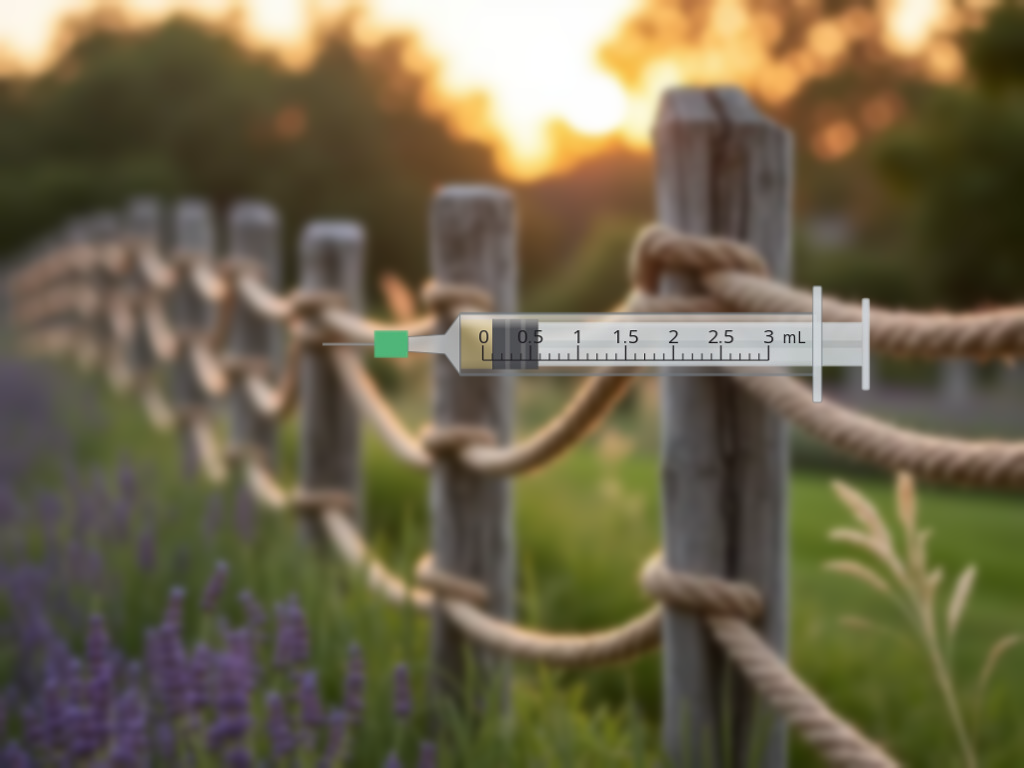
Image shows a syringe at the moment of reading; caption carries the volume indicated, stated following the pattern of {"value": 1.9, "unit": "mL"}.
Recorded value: {"value": 0.1, "unit": "mL"}
